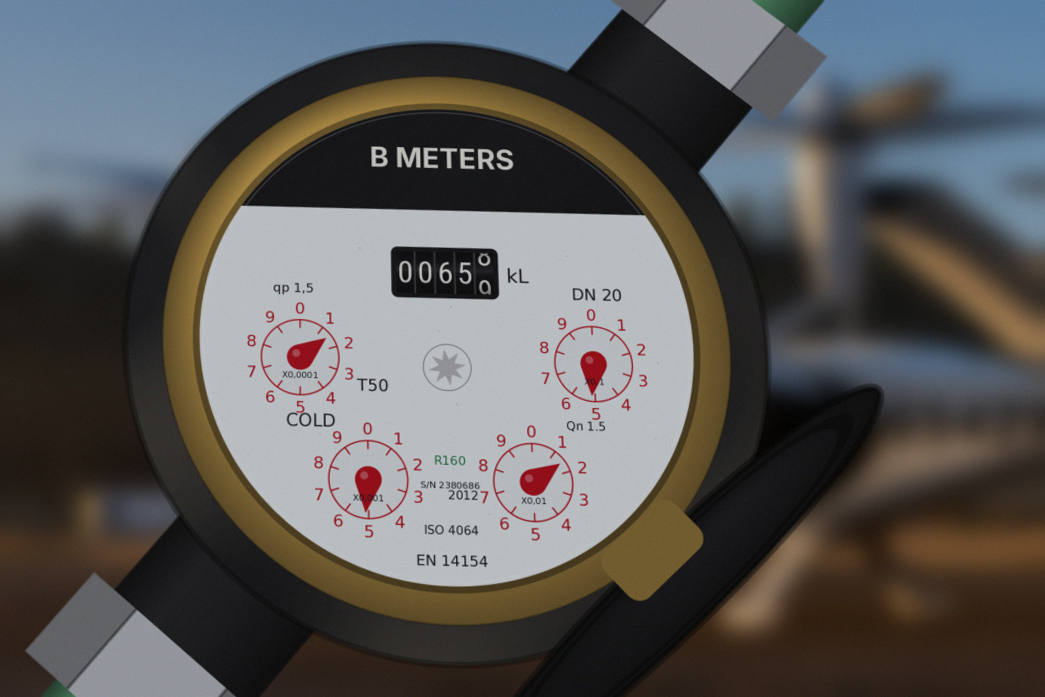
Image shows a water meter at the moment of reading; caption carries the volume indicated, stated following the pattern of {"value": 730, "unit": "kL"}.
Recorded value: {"value": 658.5151, "unit": "kL"}
